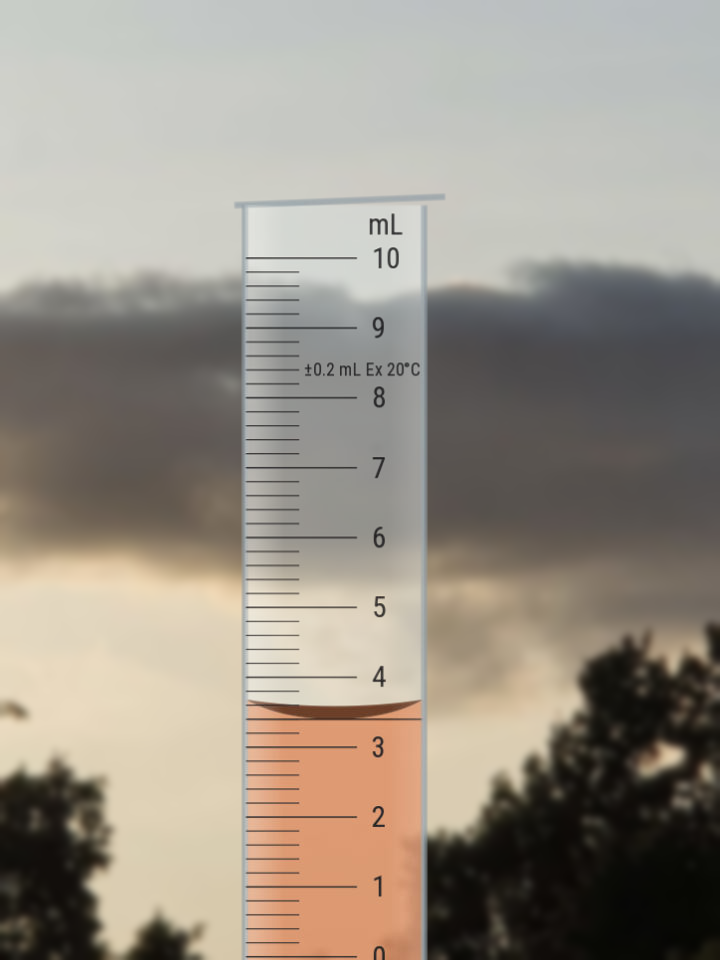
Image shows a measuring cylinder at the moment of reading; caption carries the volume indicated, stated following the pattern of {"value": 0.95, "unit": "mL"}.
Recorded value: {"value": 3.4, "unit": "mL"}
